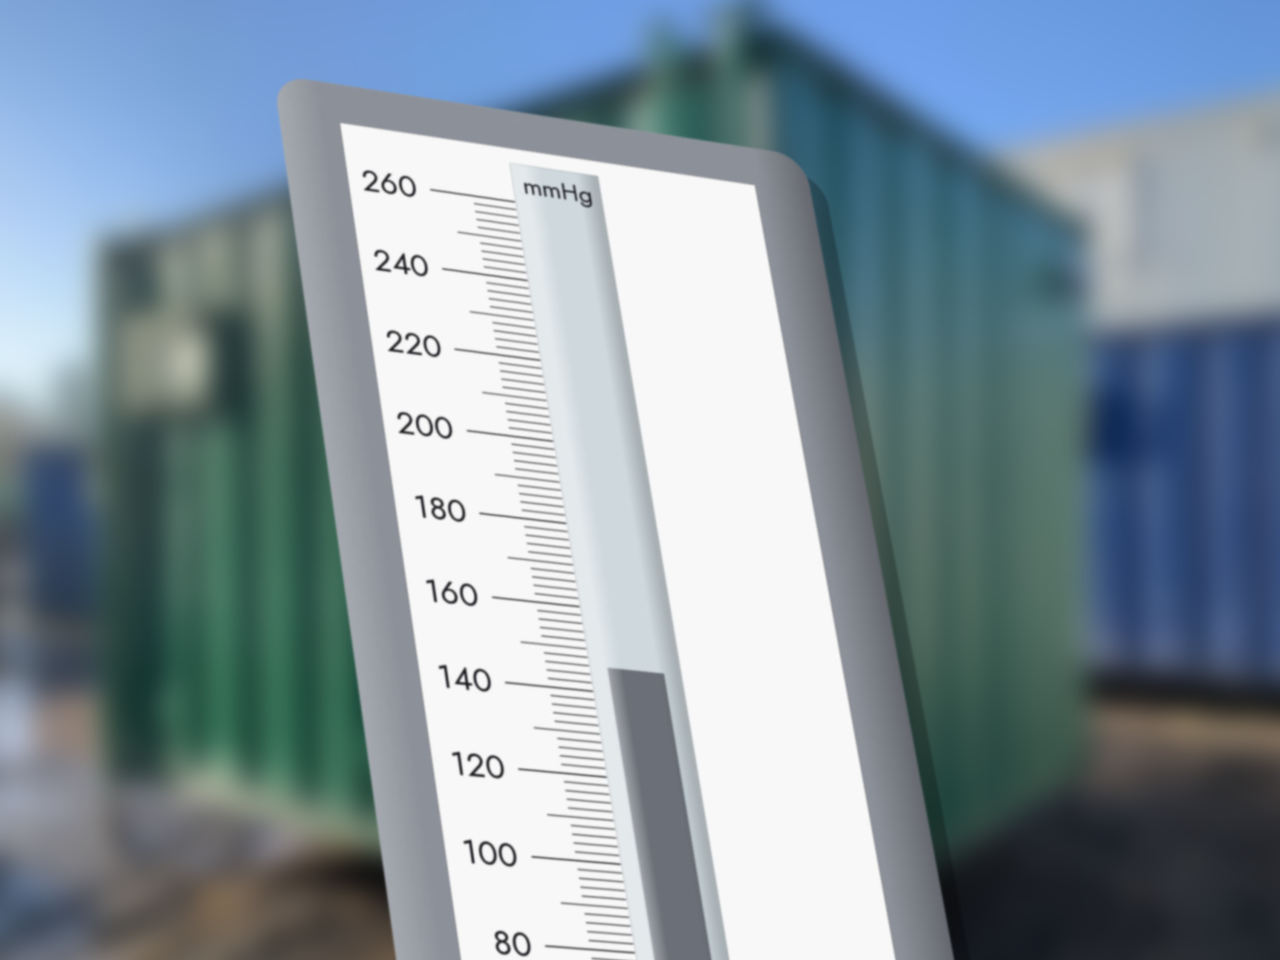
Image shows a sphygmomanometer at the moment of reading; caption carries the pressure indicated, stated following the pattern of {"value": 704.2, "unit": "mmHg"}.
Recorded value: {"value": 146, "unit": "mmHg"}
